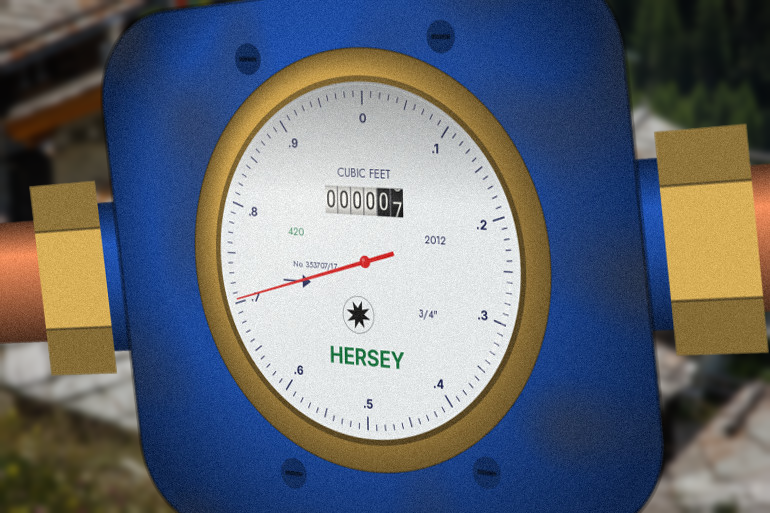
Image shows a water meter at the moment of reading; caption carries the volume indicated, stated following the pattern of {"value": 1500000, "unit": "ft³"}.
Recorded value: {"value": 6.70, "unit": "ft³"}
